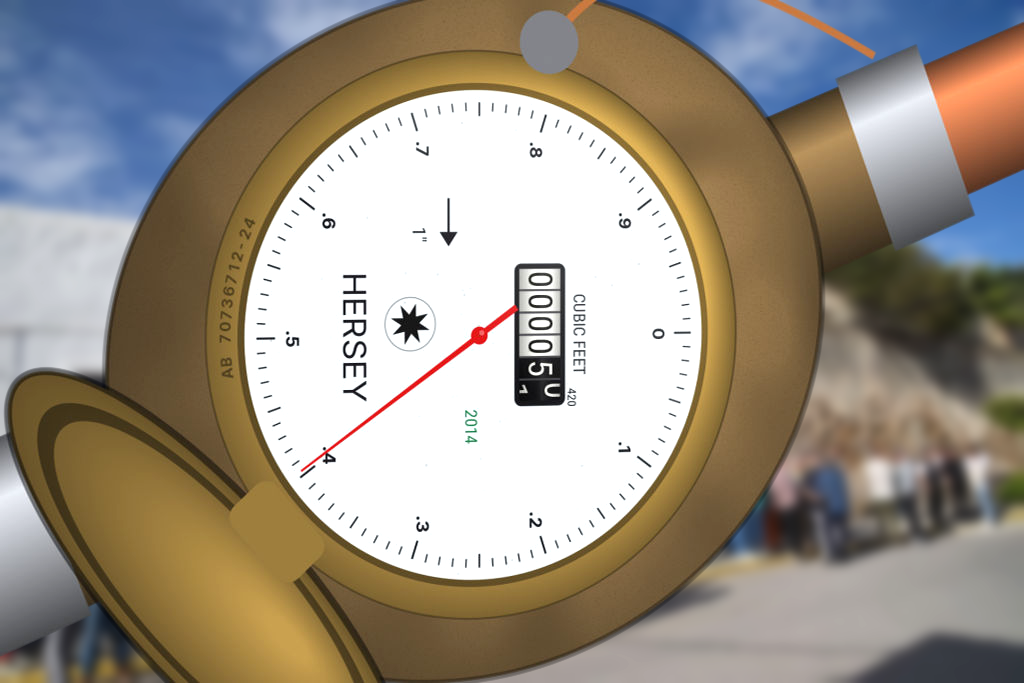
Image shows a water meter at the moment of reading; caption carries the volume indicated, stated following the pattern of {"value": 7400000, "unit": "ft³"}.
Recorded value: {"value": 50.40, "unit": "ft³"}
